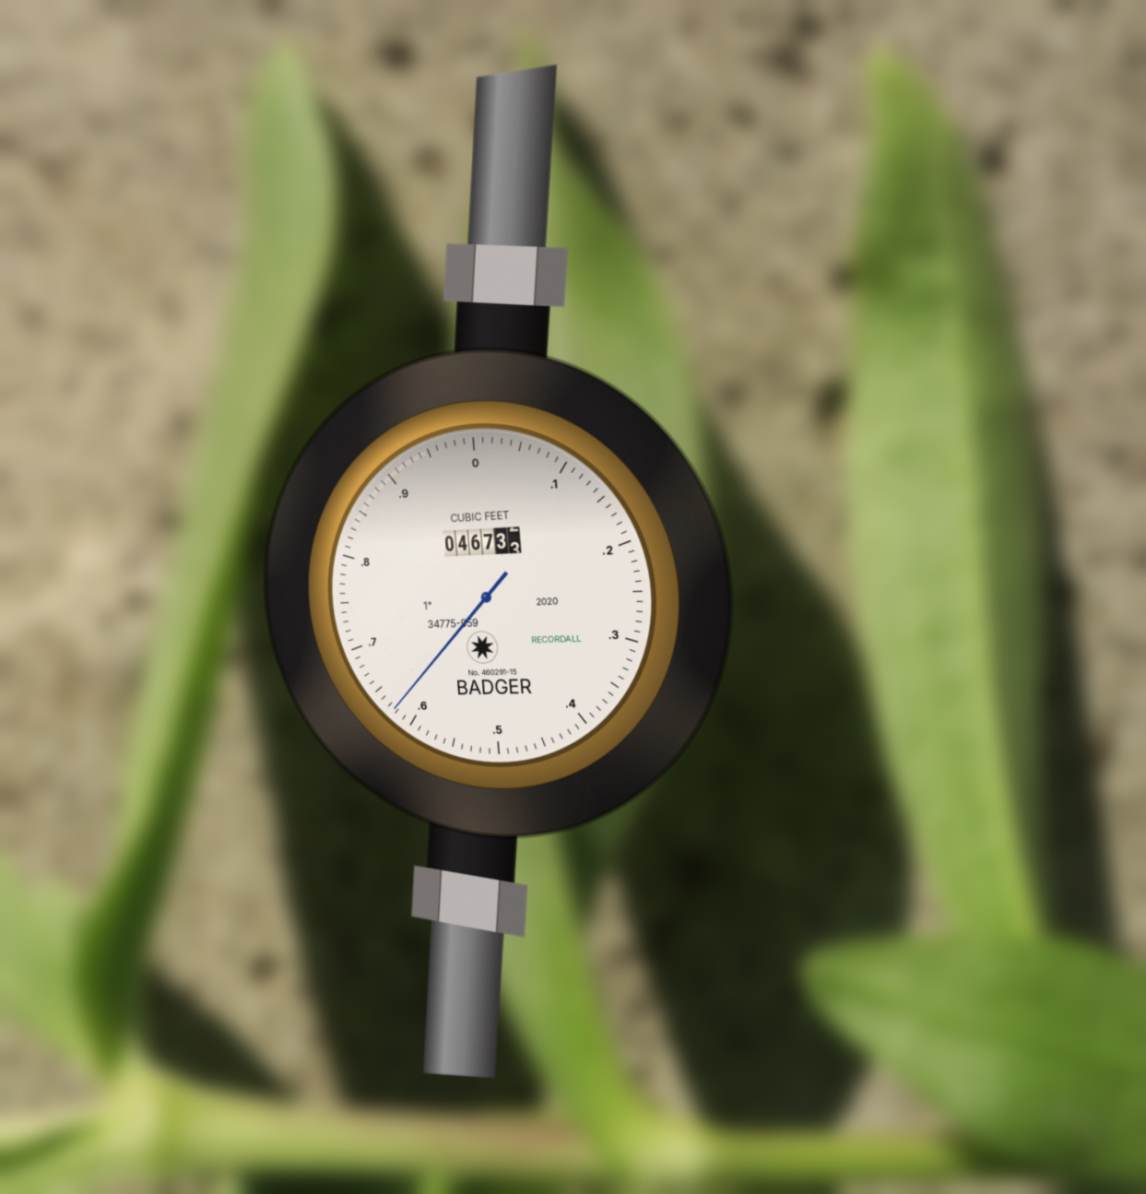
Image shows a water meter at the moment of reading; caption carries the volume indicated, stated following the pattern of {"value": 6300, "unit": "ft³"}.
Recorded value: {"value": 46732.62, "unit": "ft³"}
